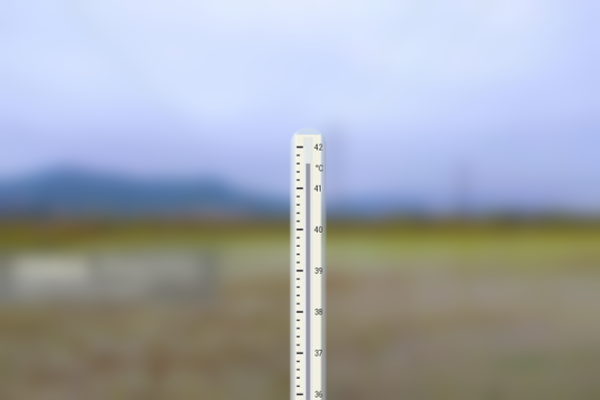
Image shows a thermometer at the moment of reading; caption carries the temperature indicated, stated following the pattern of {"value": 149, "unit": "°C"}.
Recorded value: {"value": 41.6, "unit": "°C"}
